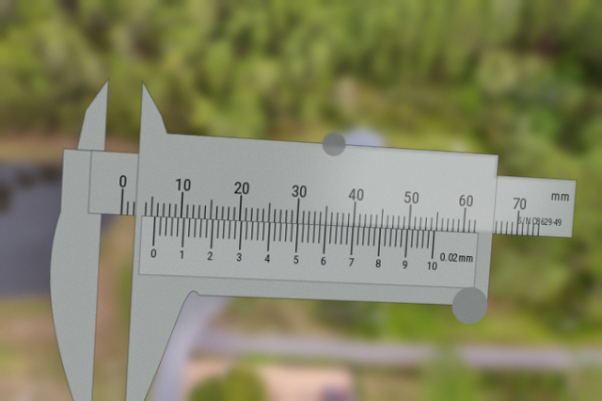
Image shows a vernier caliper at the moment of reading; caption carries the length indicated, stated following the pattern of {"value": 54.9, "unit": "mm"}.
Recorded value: {"value": 5.6, "unit": "mm"}
